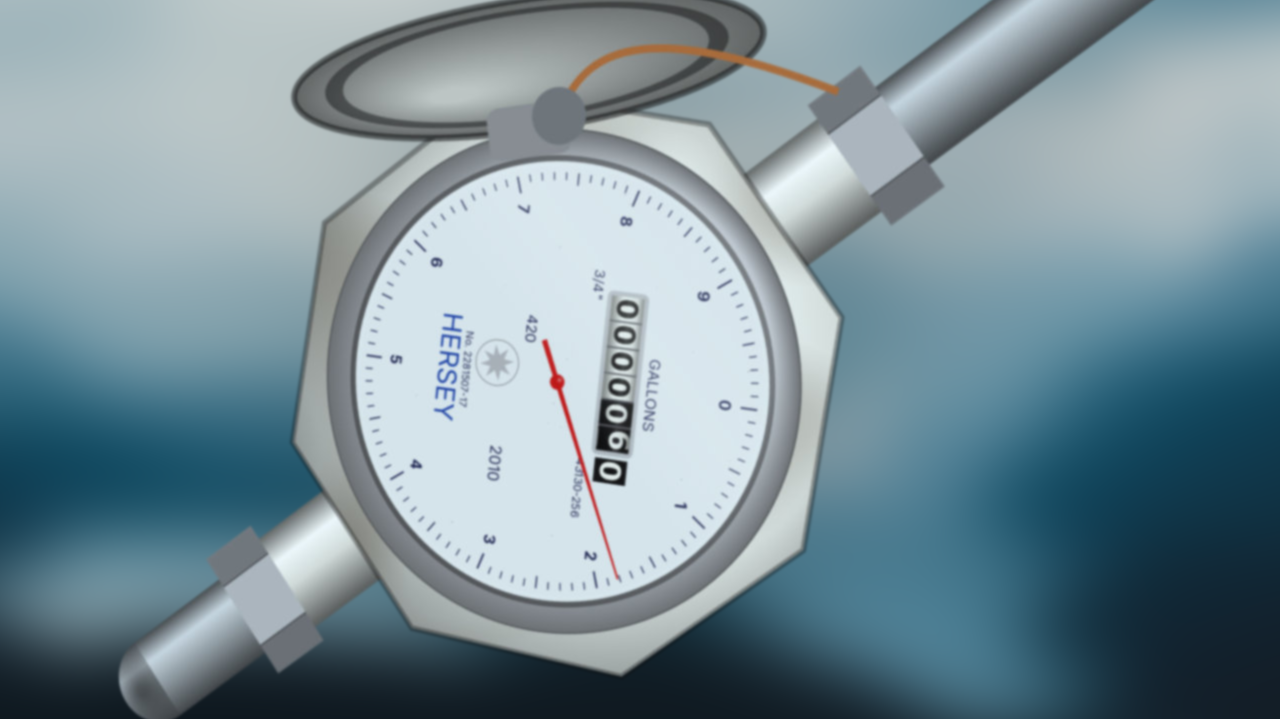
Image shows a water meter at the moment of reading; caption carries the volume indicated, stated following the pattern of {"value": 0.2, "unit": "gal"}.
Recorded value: {"value": 61.8, "unit": "gal"}
